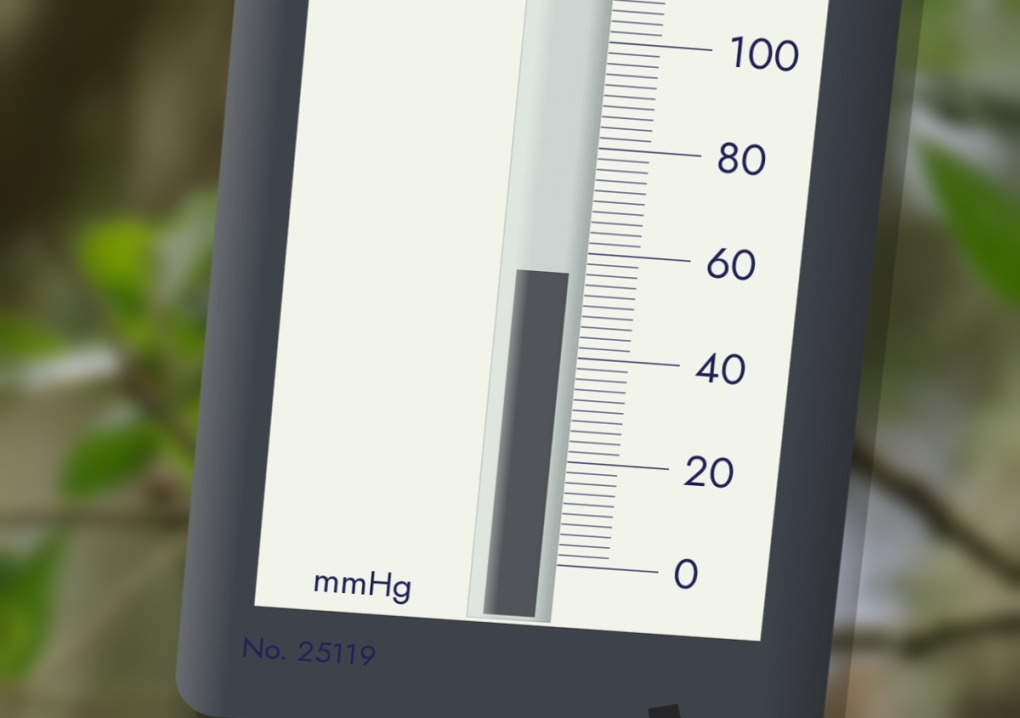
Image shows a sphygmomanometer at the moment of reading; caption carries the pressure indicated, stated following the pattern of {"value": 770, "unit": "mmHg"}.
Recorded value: {"value": 56, "unit": "mmHg"}
